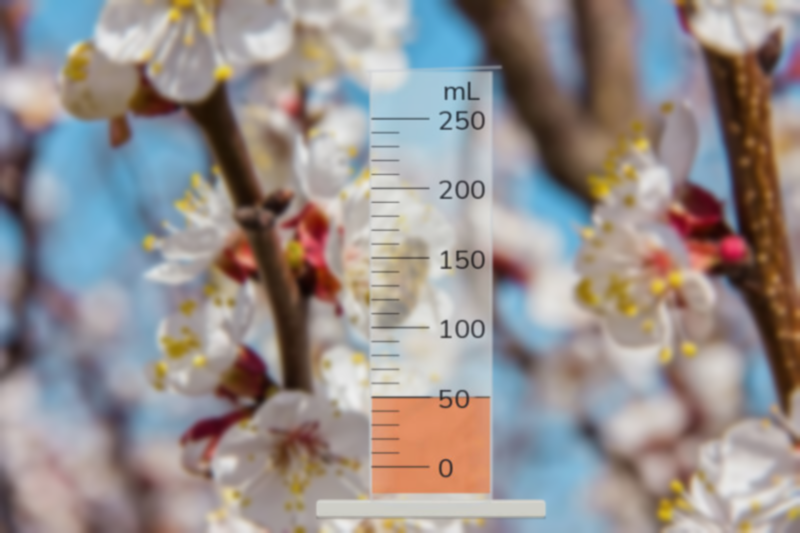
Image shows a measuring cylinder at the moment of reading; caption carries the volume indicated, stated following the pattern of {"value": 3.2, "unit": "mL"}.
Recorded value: {"value": 50, "unit": "mL"}
